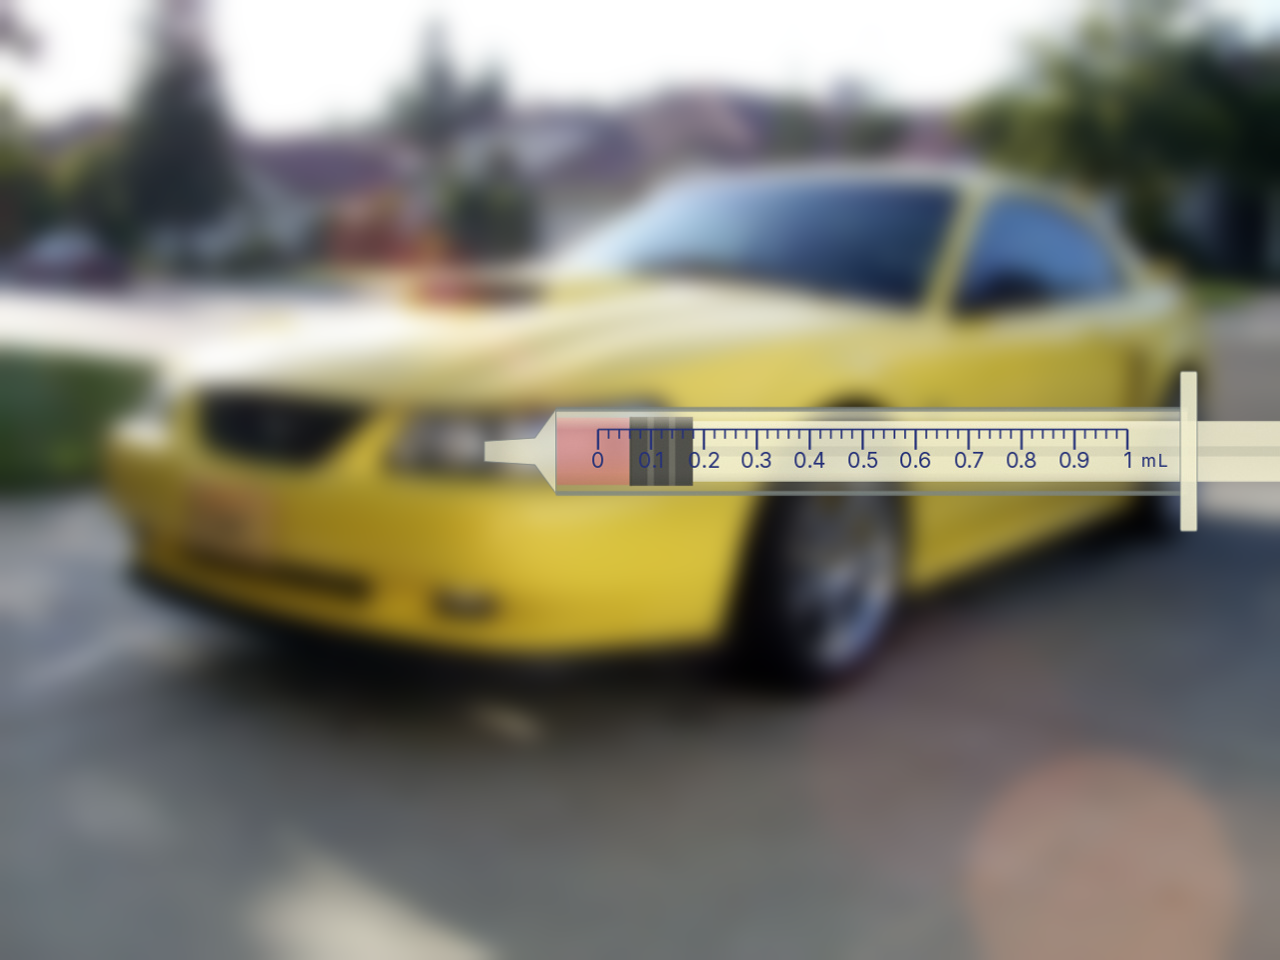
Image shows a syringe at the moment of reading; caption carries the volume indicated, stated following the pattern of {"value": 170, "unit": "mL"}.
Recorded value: {"value": 0.06, "unit": "mL"}
